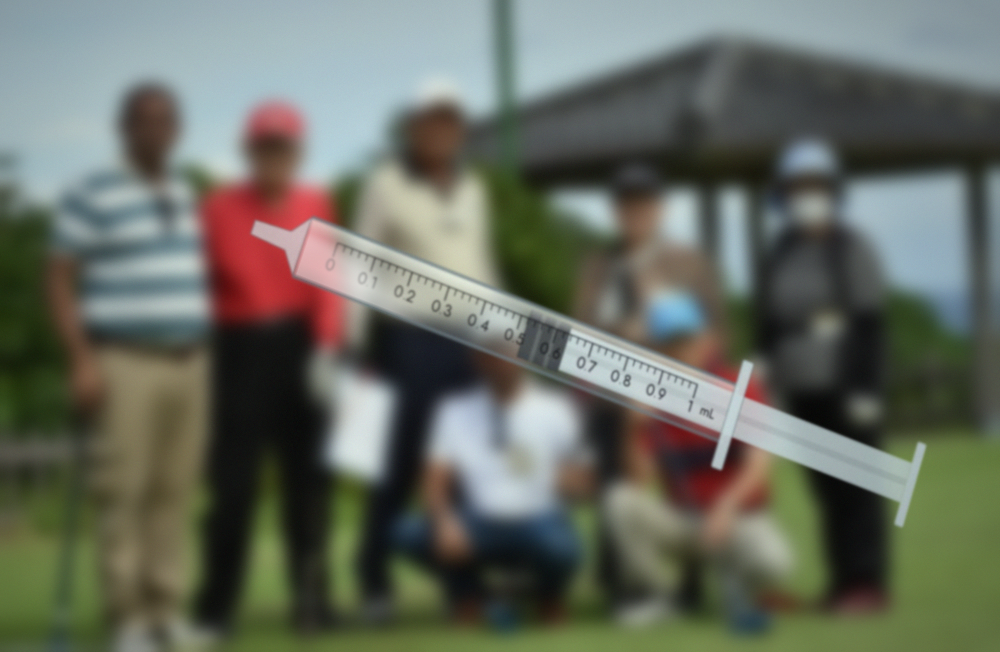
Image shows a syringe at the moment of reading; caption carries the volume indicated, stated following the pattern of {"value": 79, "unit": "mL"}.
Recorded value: {"value": 0.52, "unit": "mL"}
